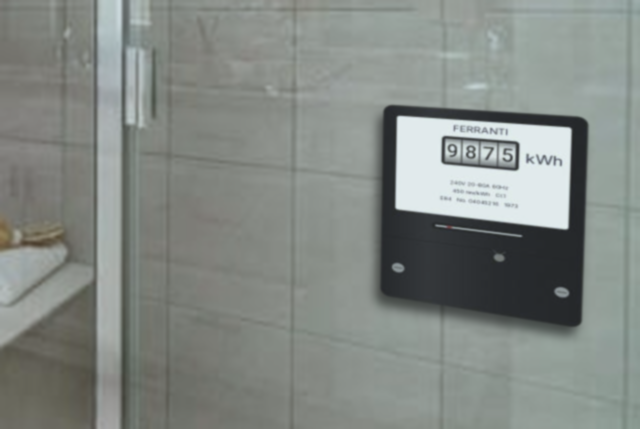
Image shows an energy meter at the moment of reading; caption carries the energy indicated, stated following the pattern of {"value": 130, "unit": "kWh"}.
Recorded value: {"value": 9875, "unit": "kWh"}
